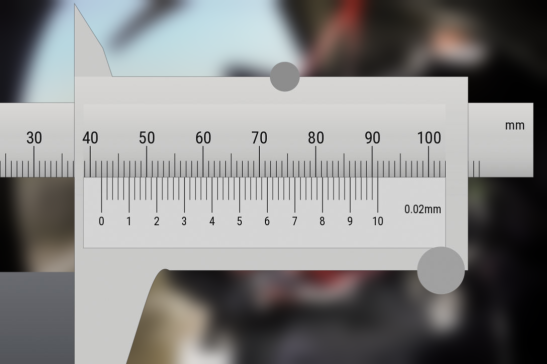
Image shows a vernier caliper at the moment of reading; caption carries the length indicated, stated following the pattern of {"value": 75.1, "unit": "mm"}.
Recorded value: {"value": 42.0, "unit": "mm"}
